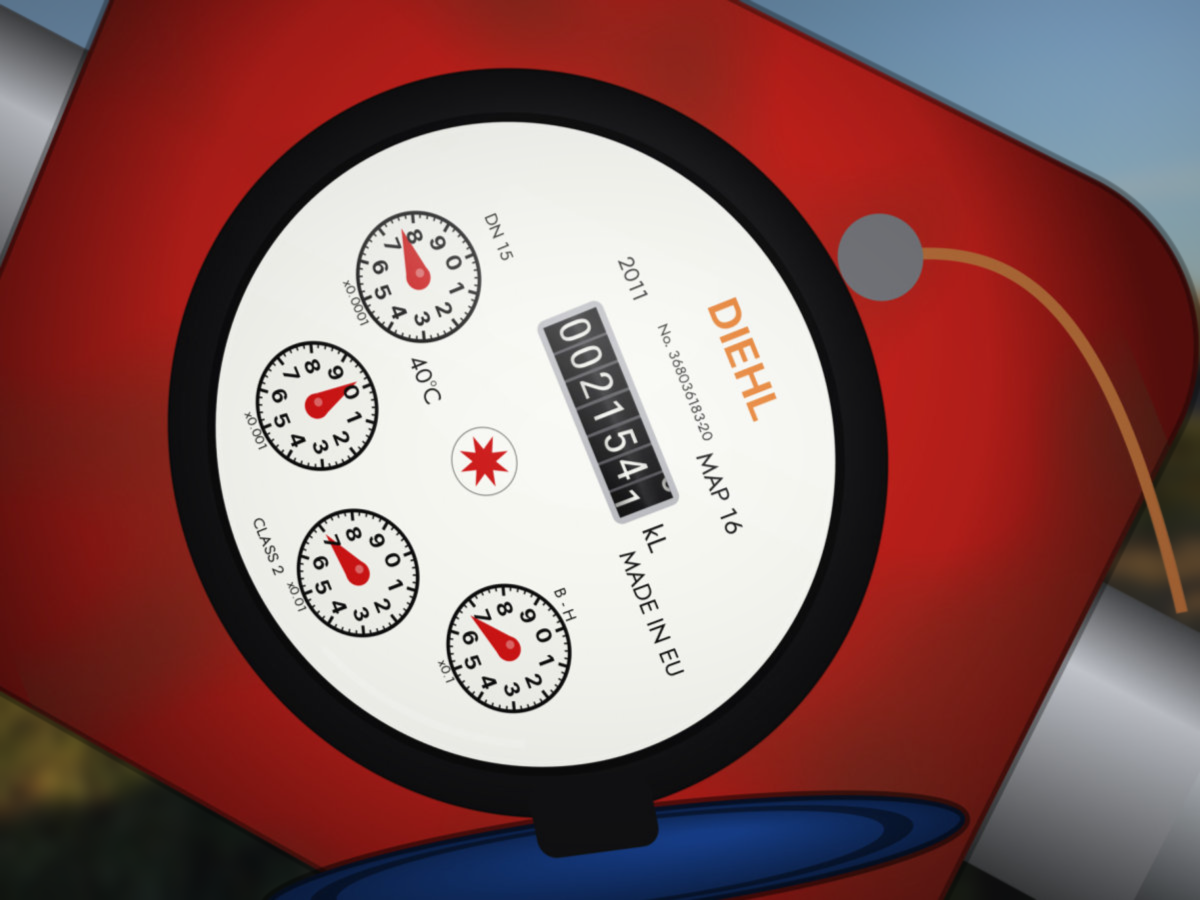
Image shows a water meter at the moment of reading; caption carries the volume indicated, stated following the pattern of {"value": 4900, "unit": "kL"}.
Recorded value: {"value": 21540.6697, "unit": "kL"}
